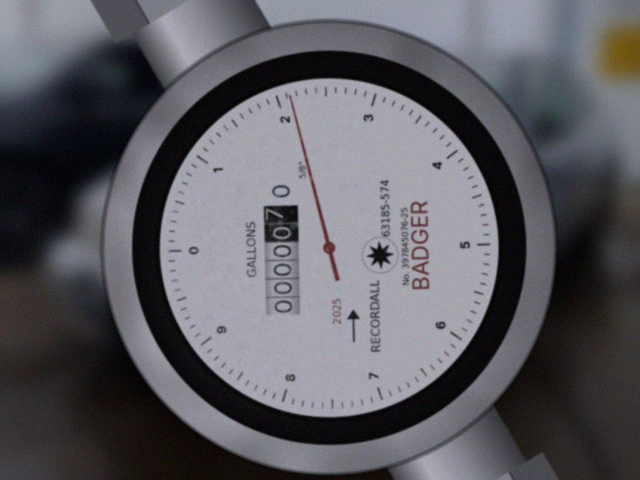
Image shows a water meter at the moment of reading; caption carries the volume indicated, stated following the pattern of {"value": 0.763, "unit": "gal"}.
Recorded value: {"value": 72.1, "unit": "gal"}
